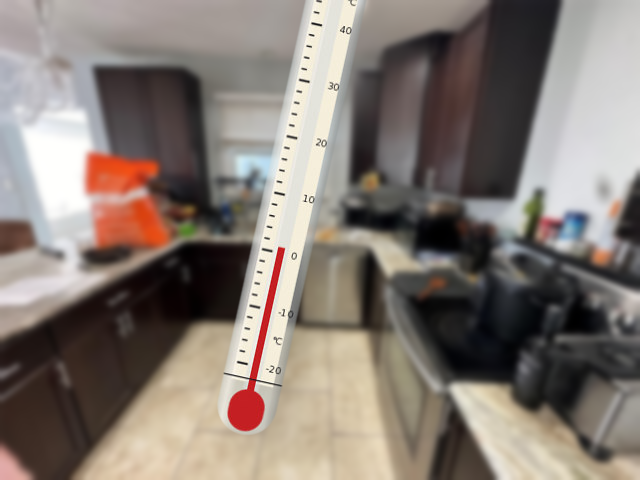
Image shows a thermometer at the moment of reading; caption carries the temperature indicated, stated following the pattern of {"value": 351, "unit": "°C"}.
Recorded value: {"value": 1, "unit": "°C"}
